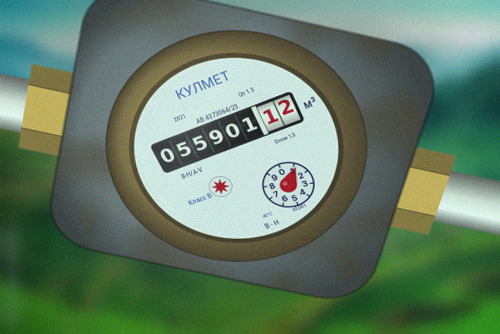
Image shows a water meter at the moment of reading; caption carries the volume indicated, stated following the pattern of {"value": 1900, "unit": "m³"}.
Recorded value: {"value": 55901.121, "unit": "m³"}
